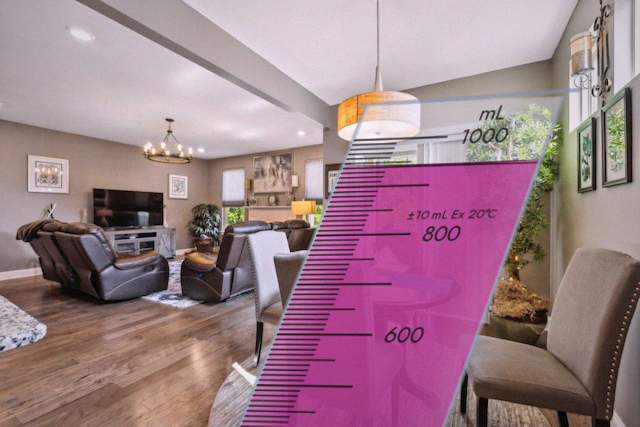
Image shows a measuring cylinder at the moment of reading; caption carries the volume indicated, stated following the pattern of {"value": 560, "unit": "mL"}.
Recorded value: {"value": 940, "unit": "mL"}
